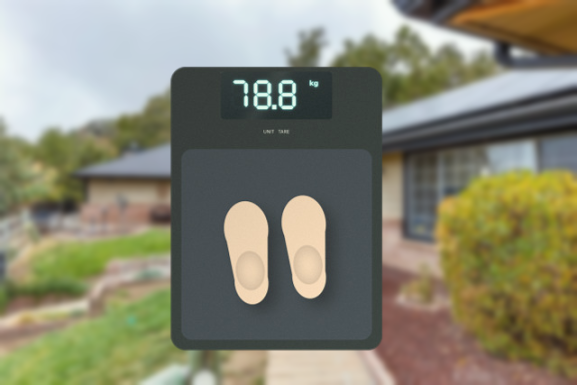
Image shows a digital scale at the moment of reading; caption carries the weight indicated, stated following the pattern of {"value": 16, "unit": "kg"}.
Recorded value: {"value": 78.8, "unit": "kg"}
